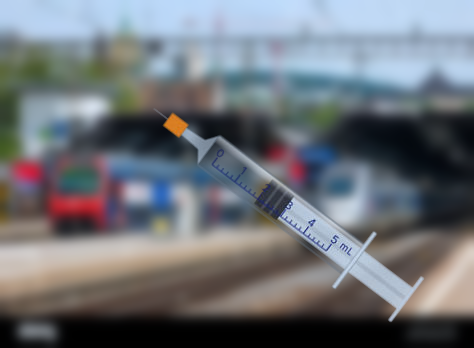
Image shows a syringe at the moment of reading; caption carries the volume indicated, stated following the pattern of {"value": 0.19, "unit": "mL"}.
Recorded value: {"value": 2, "unit": "mL"}
